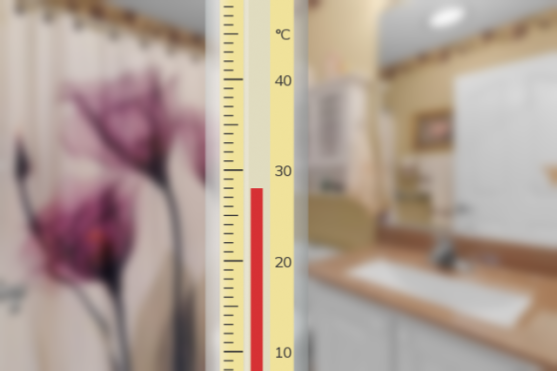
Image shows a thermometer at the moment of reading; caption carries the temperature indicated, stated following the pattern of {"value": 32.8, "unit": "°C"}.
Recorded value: {"value": 28, "unit": "°C"}
